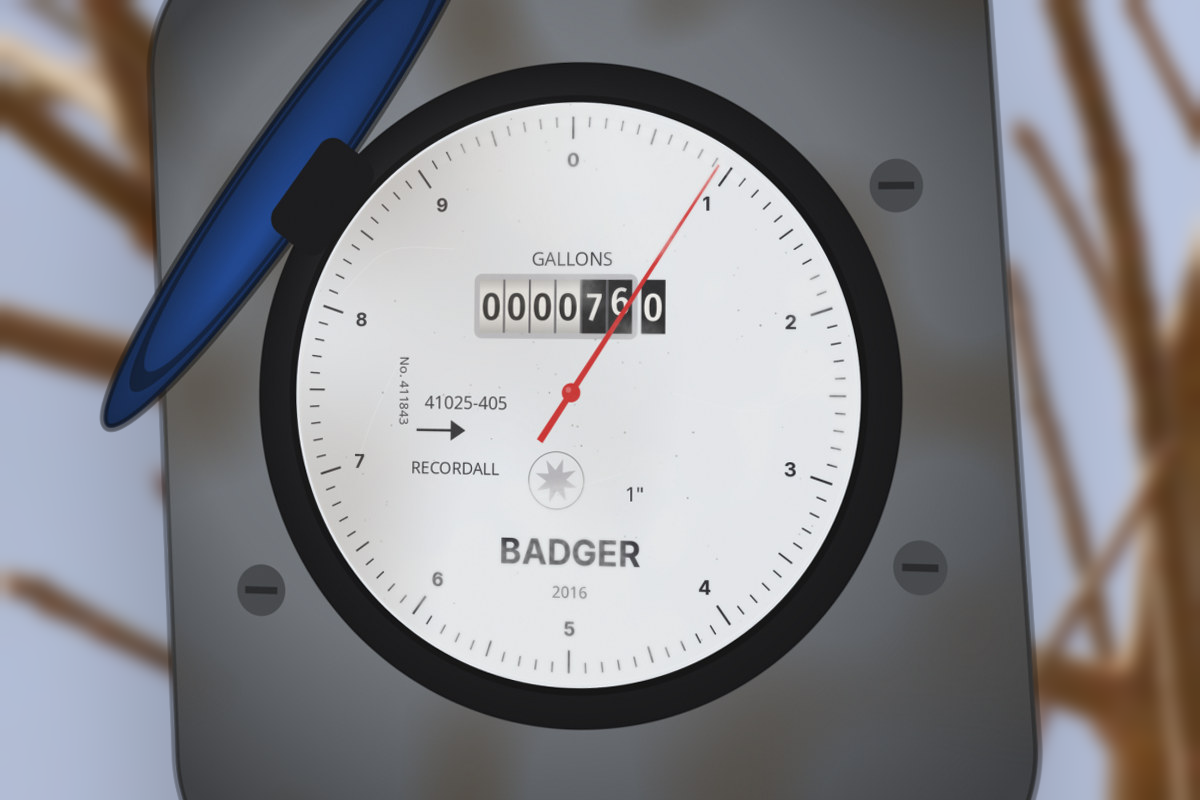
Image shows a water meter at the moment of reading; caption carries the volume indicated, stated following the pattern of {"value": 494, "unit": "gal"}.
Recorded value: {"value": 760.9, "unit": "gal"}
